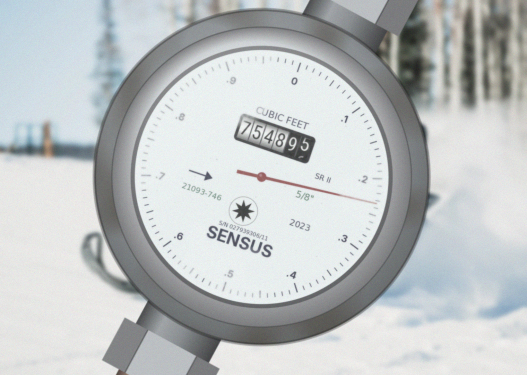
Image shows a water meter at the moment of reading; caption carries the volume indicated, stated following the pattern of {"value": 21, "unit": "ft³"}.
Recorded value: {"value": 754895.23, "unit": "ft³"}
